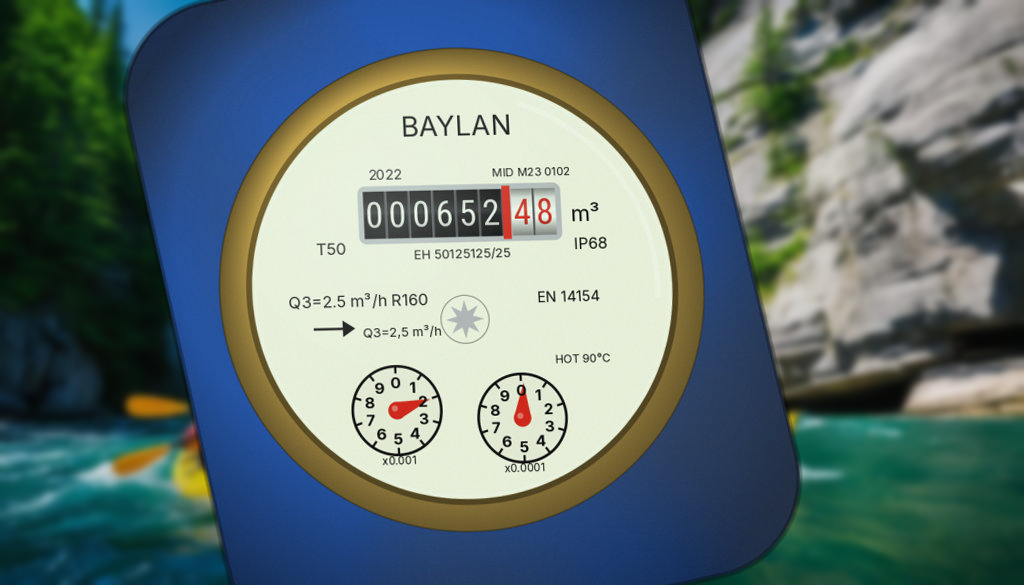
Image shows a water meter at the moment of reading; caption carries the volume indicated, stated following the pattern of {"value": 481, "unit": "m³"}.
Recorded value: {"value": 652.4820, "unit": "m³"}
